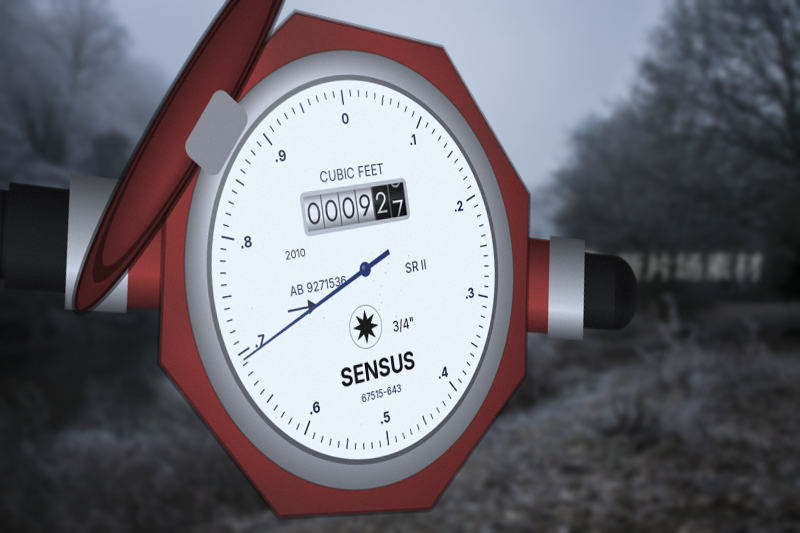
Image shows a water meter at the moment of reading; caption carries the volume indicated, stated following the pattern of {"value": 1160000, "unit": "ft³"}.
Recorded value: {"value": 926.69, "unit": "ft³"}
